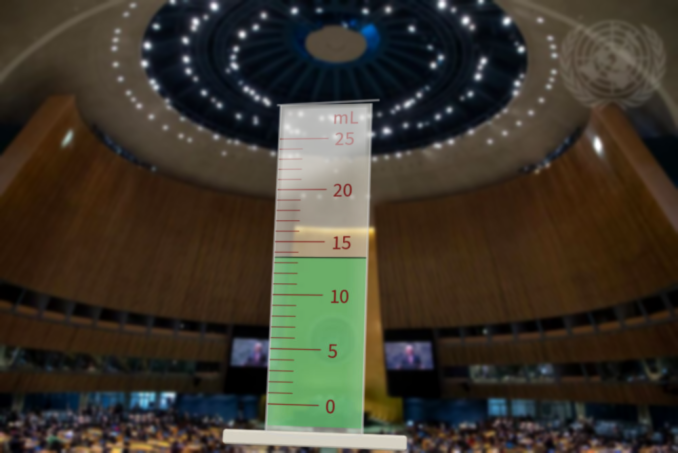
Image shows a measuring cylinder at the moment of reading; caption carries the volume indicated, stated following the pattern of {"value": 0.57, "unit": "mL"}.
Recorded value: {"value": 13.5, "unit": "mL"}
